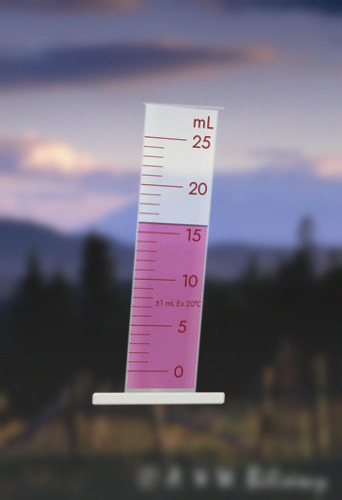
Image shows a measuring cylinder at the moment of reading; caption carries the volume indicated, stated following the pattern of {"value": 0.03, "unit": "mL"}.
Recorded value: {"value": 16, "unit": "mL"}
